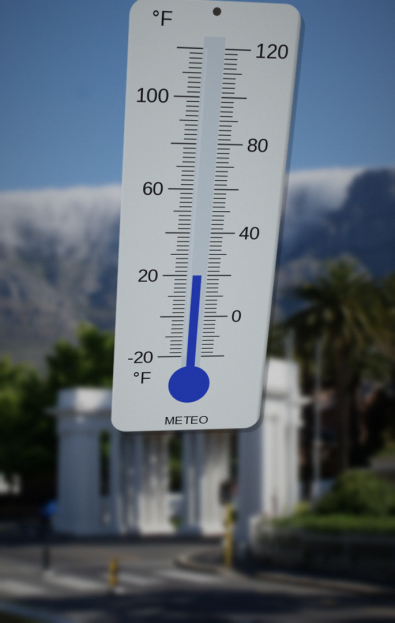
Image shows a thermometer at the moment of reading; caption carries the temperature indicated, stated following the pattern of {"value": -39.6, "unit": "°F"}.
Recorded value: {"value": 20, "unit": "°F"}
